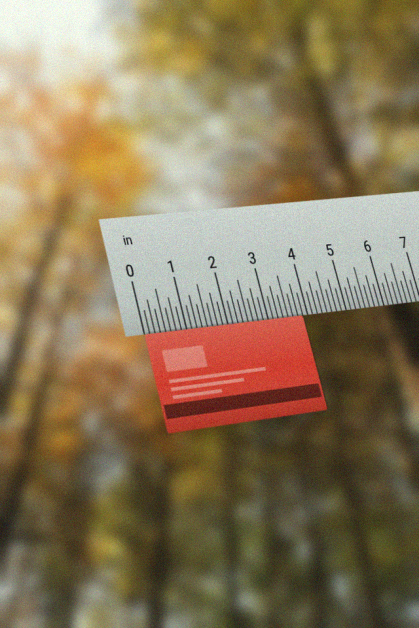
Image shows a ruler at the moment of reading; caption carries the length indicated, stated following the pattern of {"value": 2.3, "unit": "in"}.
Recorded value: {"value": 3.875, "unit": "in"}
